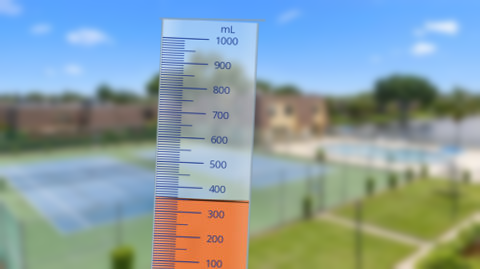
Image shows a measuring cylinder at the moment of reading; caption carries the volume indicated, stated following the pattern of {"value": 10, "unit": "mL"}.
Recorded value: {"value": 350, "unit": "mL"}
